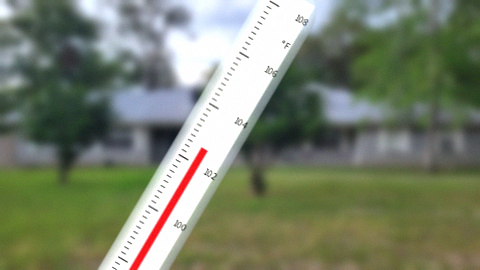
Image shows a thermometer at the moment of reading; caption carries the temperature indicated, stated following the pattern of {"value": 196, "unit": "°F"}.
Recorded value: {"value": 102.6, "unit": "°F"}
